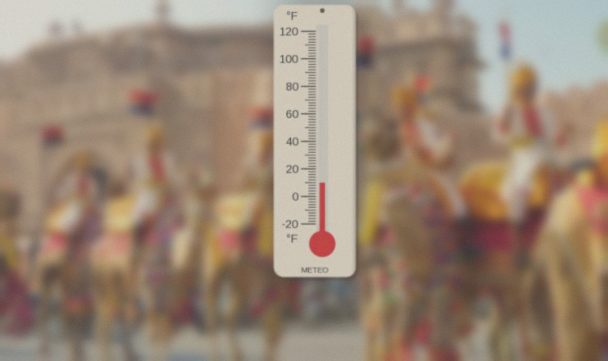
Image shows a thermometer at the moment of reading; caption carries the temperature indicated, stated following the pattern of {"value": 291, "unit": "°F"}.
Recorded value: {"value": 10, "unit": "°F"}
